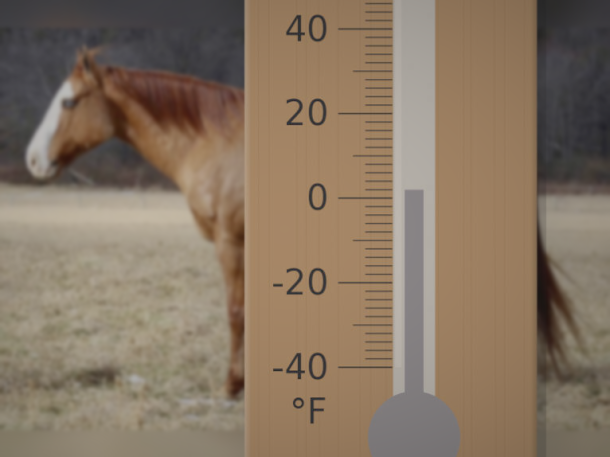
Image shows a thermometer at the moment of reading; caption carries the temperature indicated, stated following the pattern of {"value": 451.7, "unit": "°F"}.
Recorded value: {"value": 2, "unit": "°F"}
